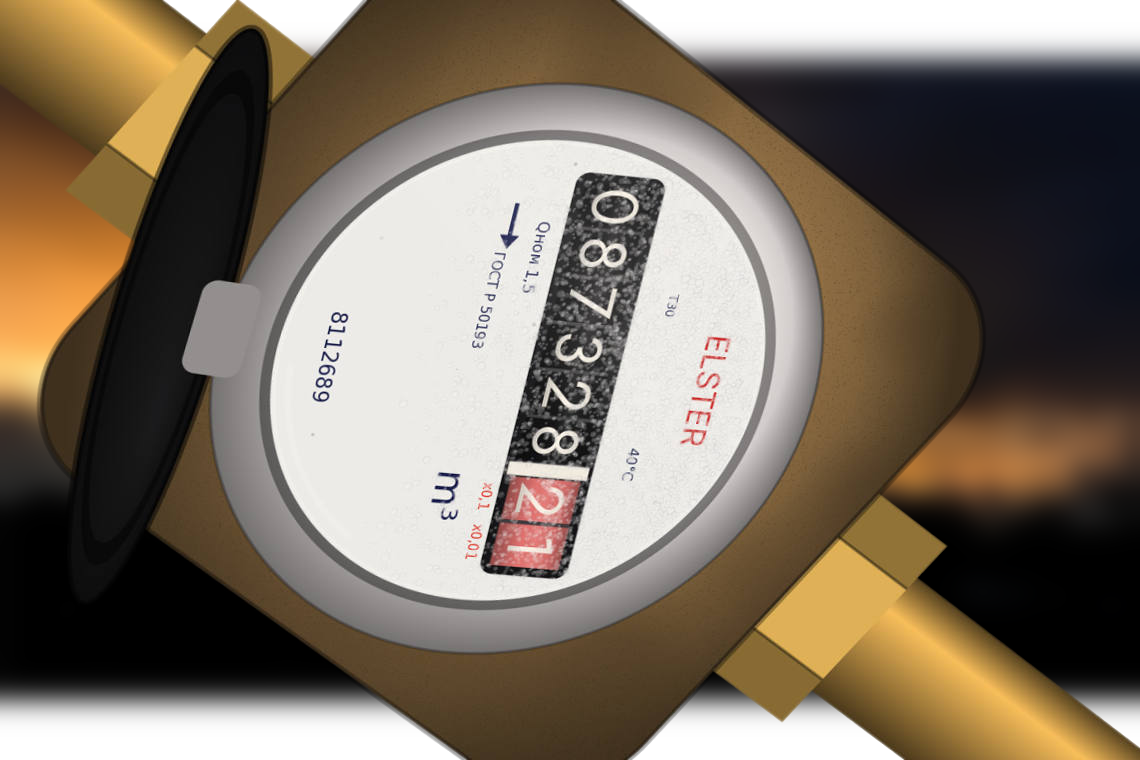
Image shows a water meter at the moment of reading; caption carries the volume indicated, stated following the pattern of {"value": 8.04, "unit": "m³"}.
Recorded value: {"value": 87328.21, "unit": "m³"}
